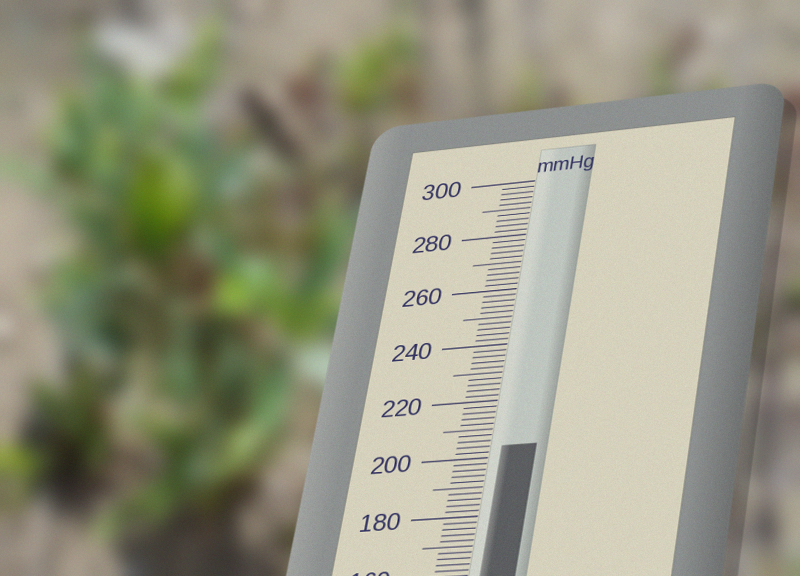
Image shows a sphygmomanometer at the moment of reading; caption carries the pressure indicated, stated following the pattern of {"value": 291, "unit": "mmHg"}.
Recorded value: {"value": 204, "unit": "mmHg"}
